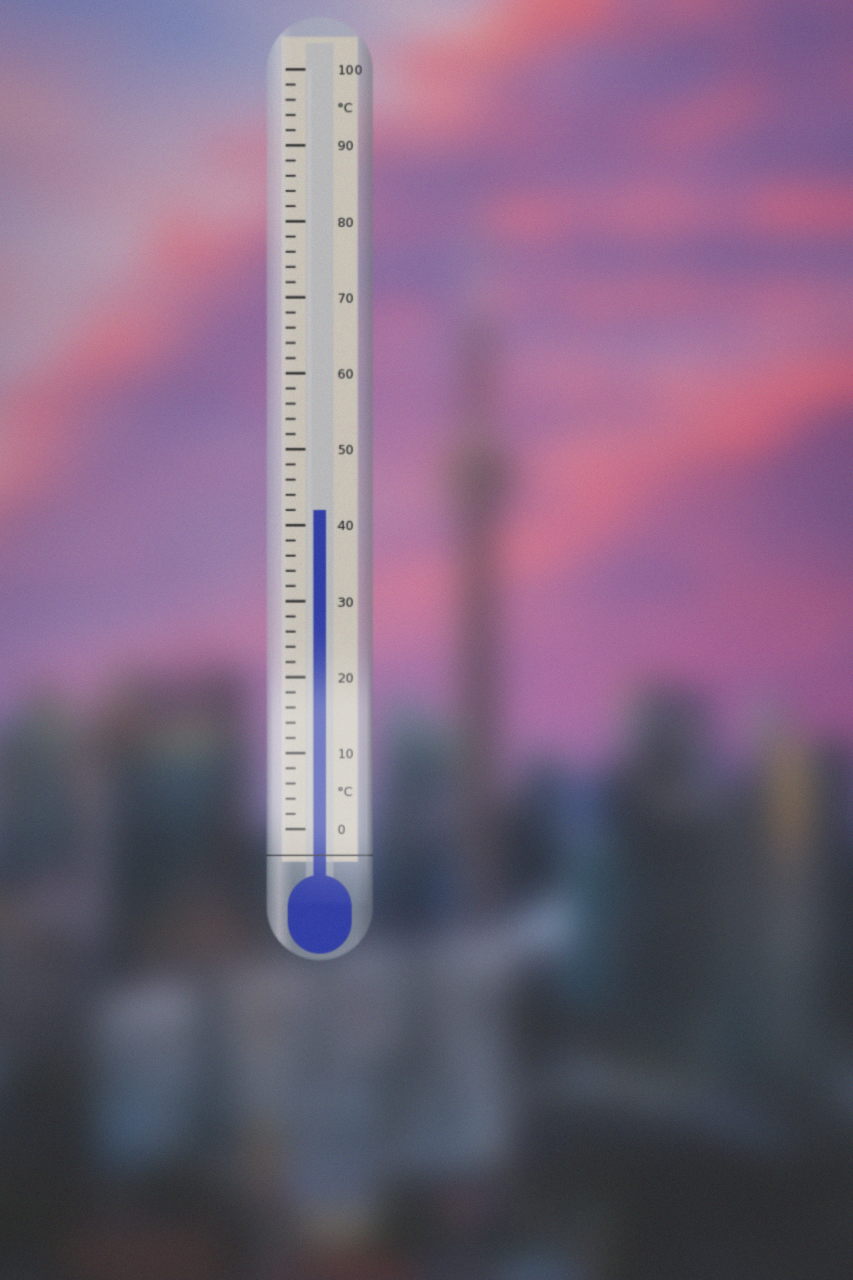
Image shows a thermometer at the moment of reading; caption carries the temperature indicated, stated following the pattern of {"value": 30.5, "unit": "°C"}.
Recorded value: {"value": 42, "unit": "°C"}
